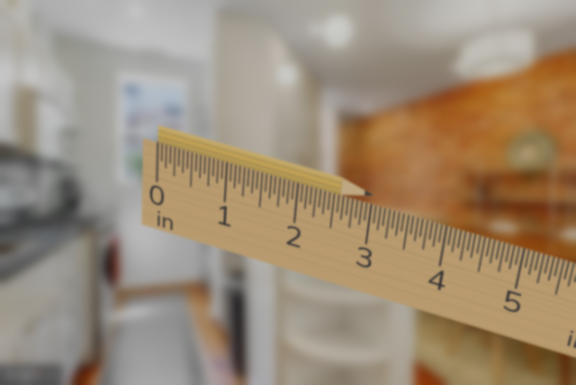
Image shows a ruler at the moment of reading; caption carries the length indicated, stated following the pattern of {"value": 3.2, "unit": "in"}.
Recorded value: {"value": 3, "unit": "in"}
